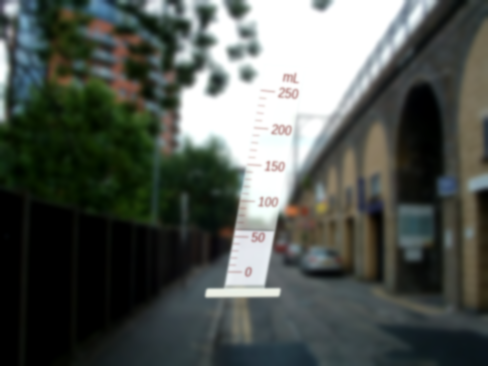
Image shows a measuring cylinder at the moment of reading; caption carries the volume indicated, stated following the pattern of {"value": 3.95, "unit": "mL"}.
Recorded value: {"value": 60, "unit": "mL"}
